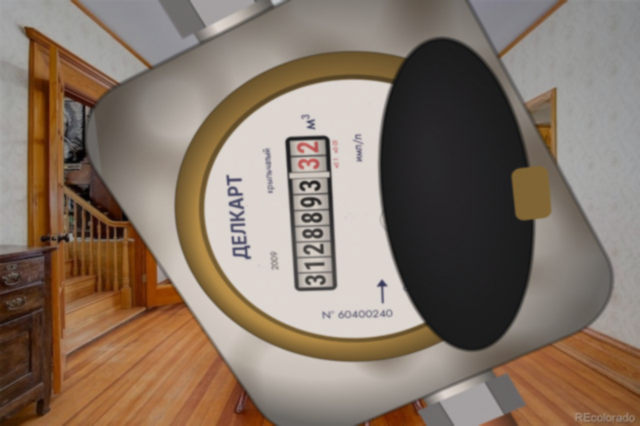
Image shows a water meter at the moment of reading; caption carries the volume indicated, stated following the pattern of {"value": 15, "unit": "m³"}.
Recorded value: {"value": 3128893.32, "unit": "m³"}
